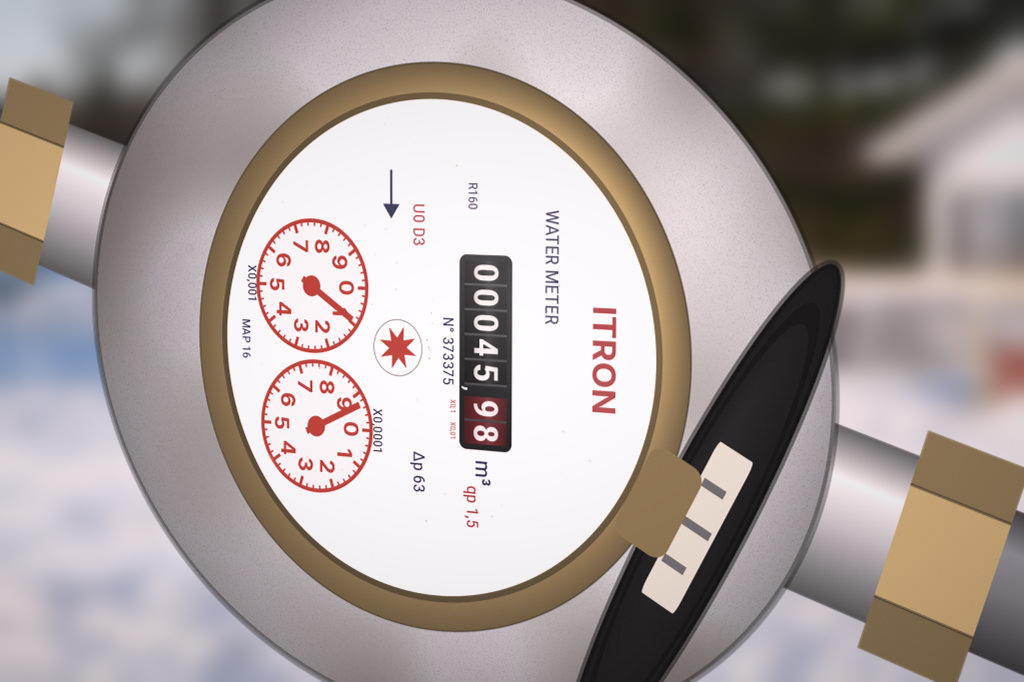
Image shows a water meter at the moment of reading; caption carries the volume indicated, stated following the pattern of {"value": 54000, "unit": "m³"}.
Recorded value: {"value": 45.9809, "unit": "m³"}
